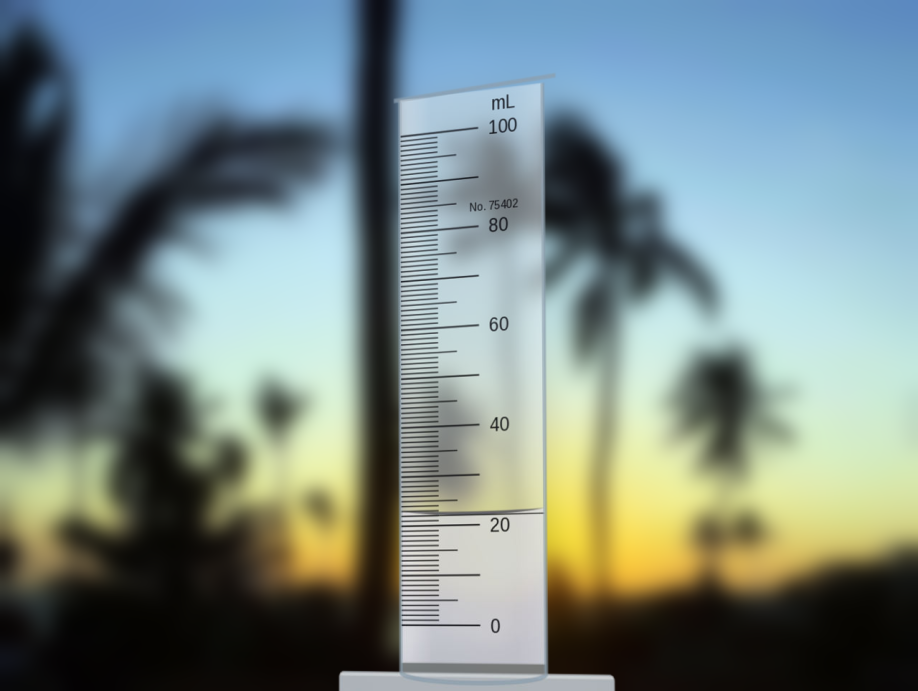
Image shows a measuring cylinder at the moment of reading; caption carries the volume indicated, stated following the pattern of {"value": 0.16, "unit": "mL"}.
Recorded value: {"value": 22, "unit": "mL"}
